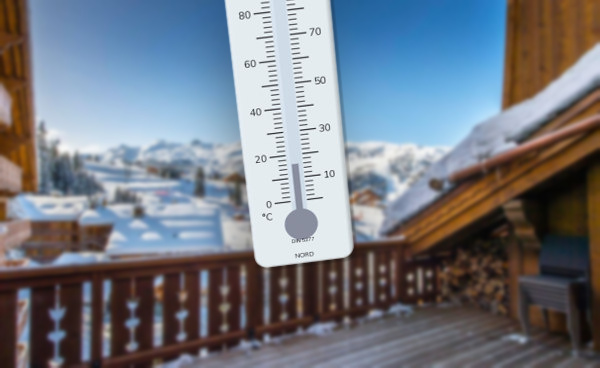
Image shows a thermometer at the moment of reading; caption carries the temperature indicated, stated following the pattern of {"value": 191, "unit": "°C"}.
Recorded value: {"value": 16, "unit": "°C"}
